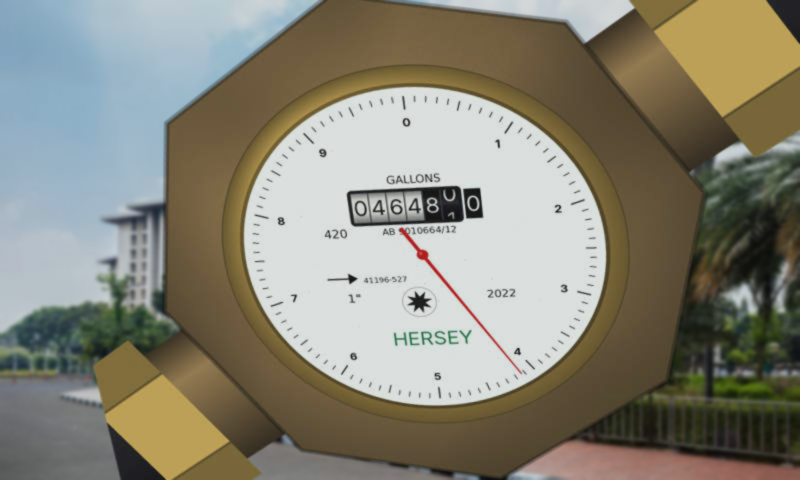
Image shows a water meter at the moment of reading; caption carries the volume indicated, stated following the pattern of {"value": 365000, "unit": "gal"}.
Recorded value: {"value": 464804.1, "unit": "gal"}
